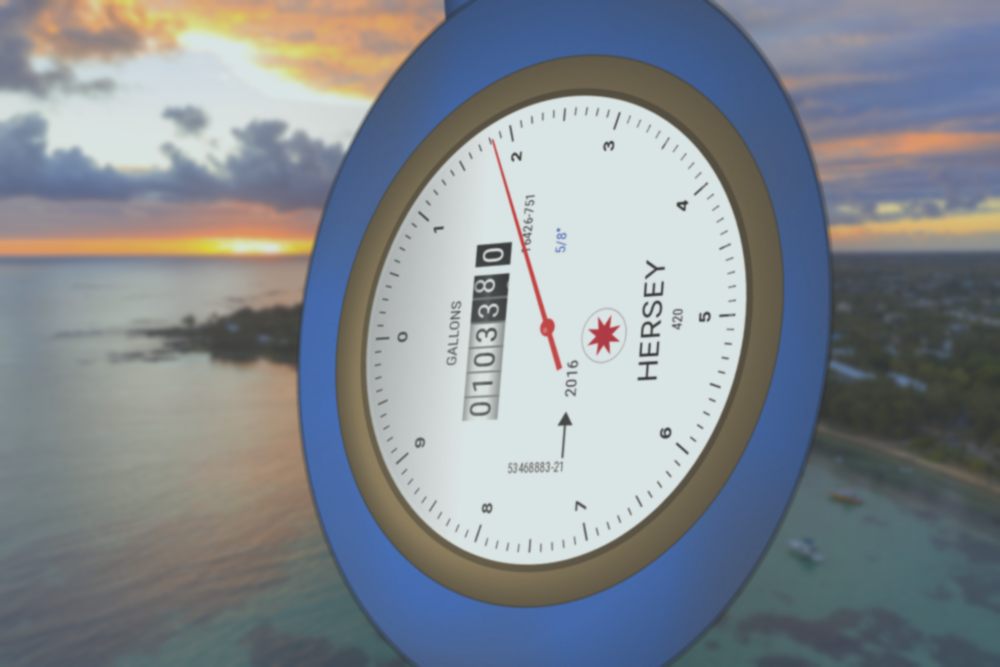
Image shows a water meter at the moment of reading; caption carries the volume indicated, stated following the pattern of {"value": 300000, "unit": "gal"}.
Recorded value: {"value": 103381.8, "unit": "gal"}
